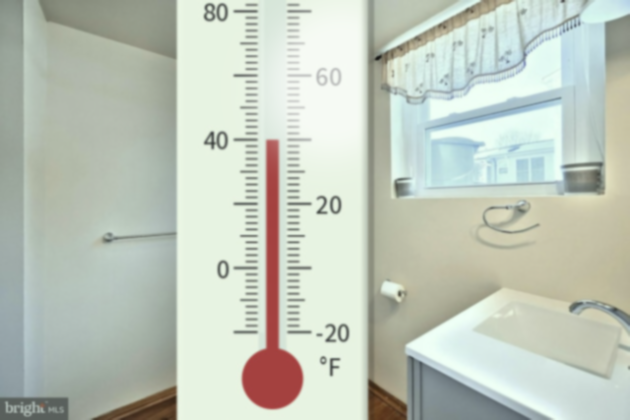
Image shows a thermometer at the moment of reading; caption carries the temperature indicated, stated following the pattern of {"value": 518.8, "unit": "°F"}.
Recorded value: {"value": 40, "unit": "°F"}
